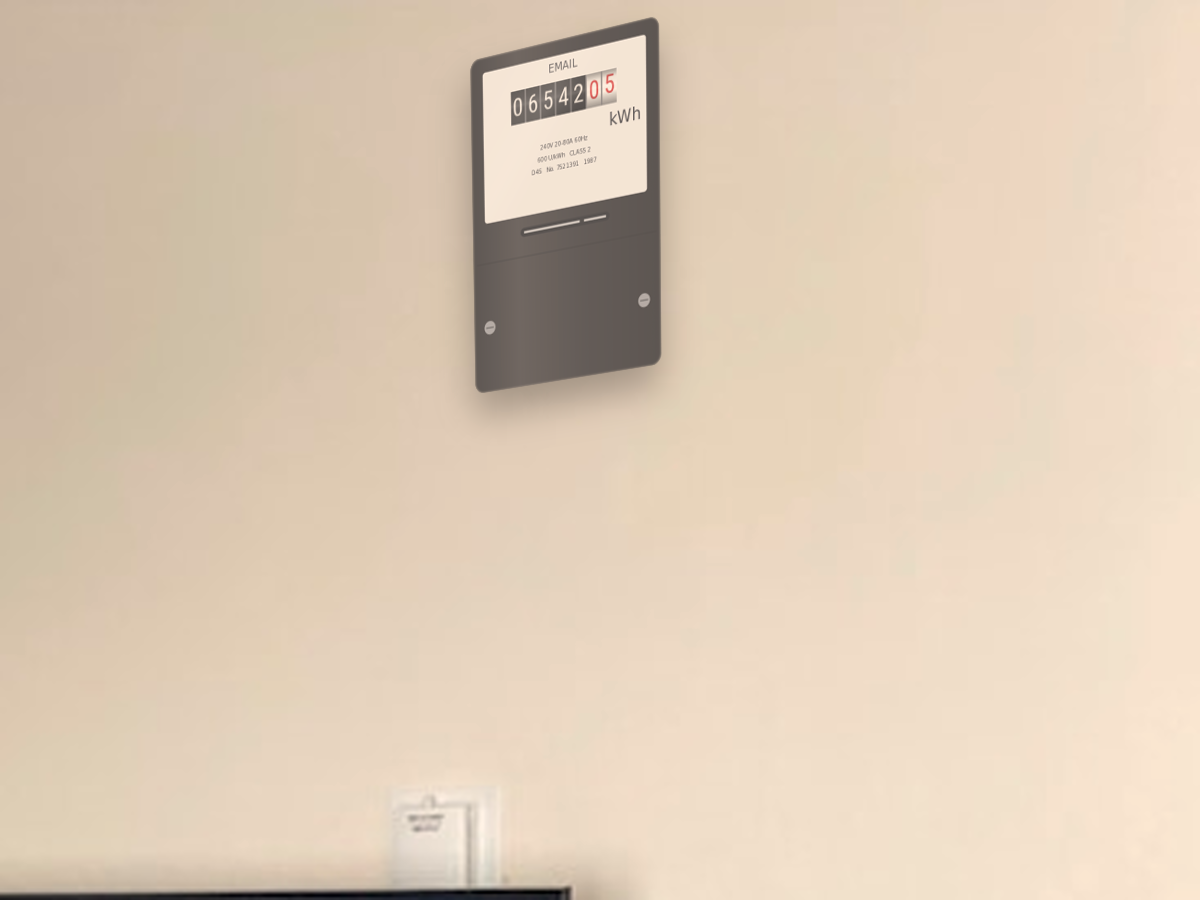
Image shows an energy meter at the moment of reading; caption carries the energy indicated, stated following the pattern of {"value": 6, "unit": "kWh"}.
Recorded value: {"value": 6542.05, "unit": "kWh"}
